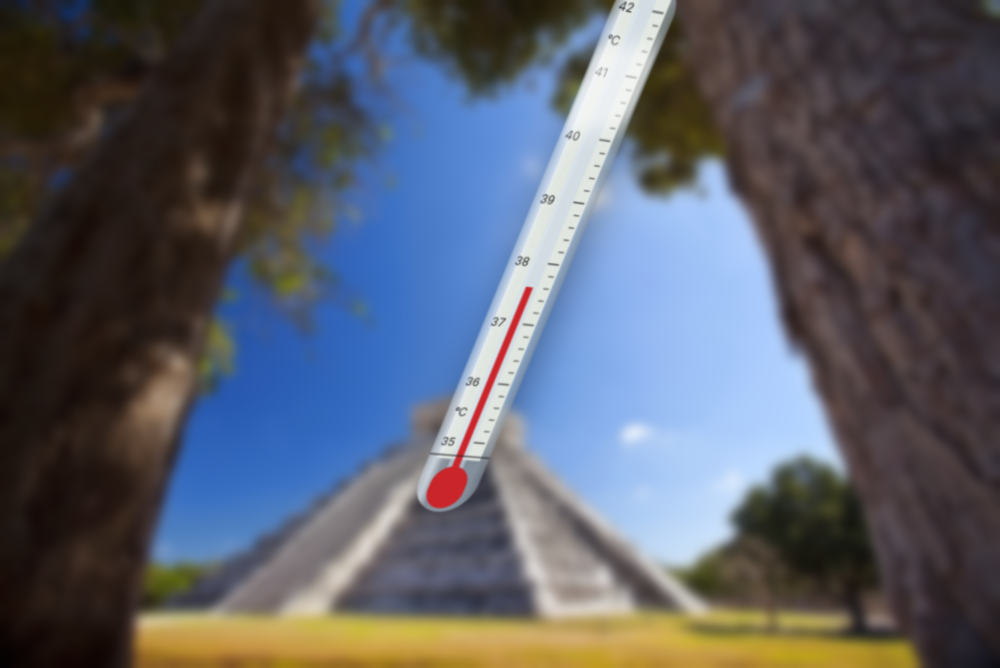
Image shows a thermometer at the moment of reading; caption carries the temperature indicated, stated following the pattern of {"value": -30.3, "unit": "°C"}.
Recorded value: {"value": 37.6, "unit": "°C"}
